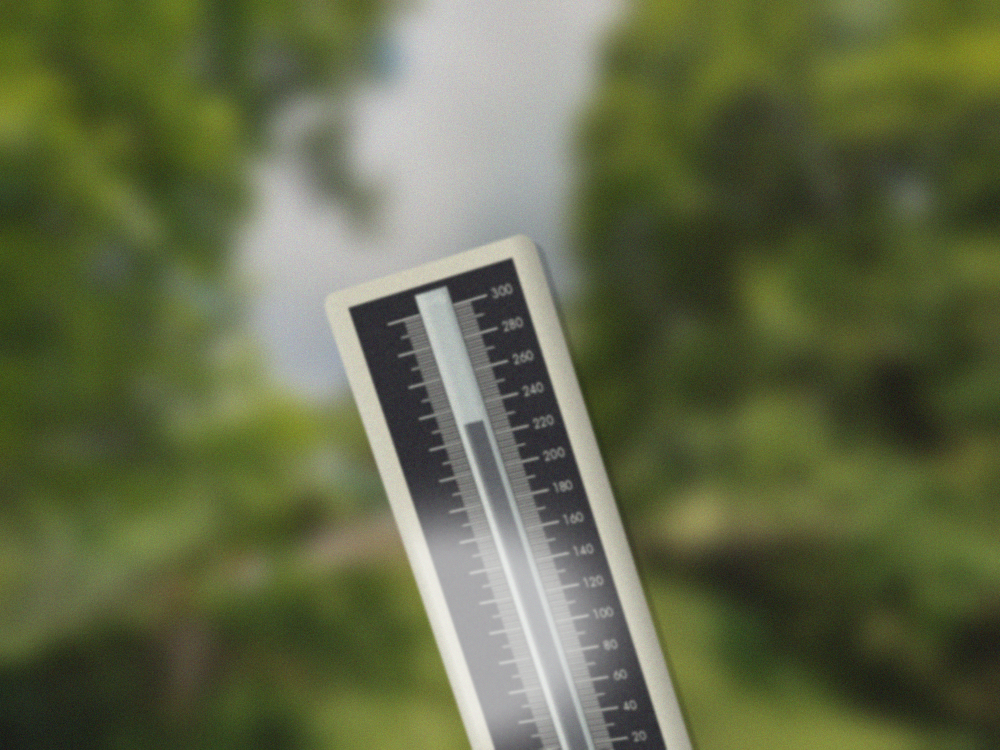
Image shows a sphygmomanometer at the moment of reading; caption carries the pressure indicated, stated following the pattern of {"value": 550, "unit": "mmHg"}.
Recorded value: {"value": 230, "unit": "mmHg"}
